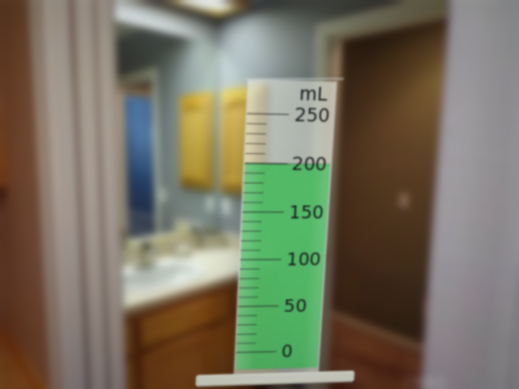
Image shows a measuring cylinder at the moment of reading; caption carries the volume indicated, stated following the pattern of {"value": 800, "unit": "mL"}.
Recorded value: {"value": 200, "unit": "mL"}
